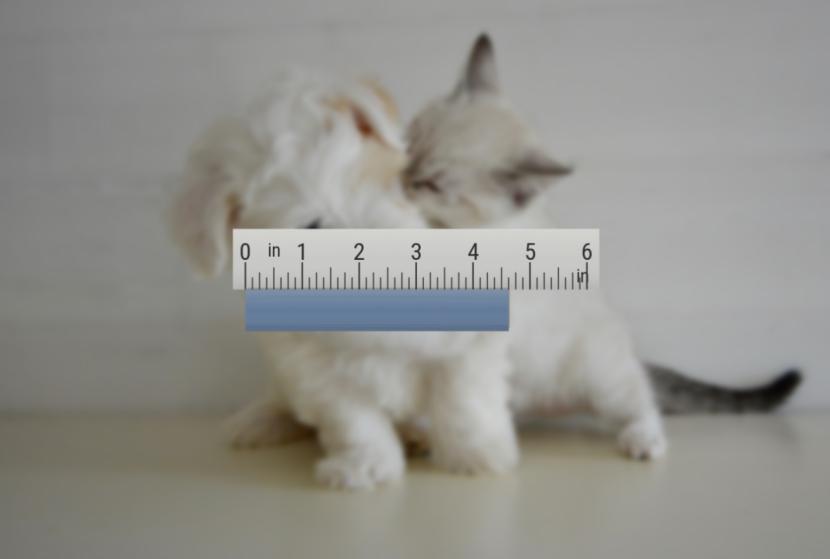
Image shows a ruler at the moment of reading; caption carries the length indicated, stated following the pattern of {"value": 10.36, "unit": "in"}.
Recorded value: {"value": 4.625, "unit": "in"}
